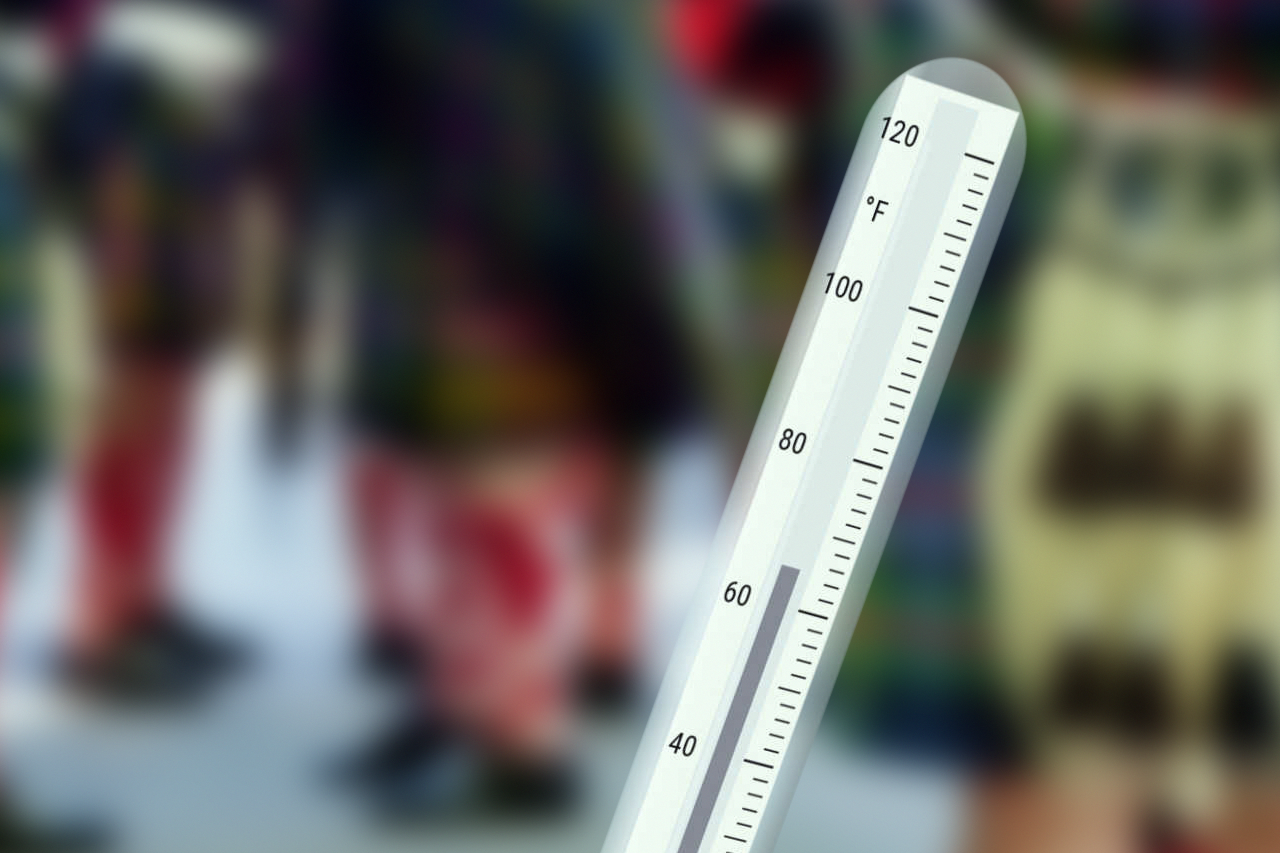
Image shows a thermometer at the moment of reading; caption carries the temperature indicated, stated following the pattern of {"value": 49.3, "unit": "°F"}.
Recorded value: {"value": 65, "unit": "°F"}
